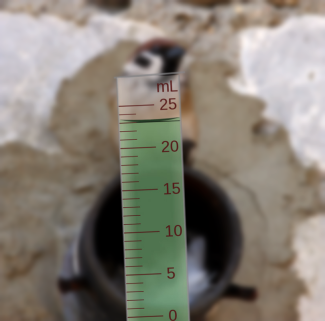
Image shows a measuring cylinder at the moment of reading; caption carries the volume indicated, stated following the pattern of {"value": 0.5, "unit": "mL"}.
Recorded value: {"value": 23, "unit": "mL"}
